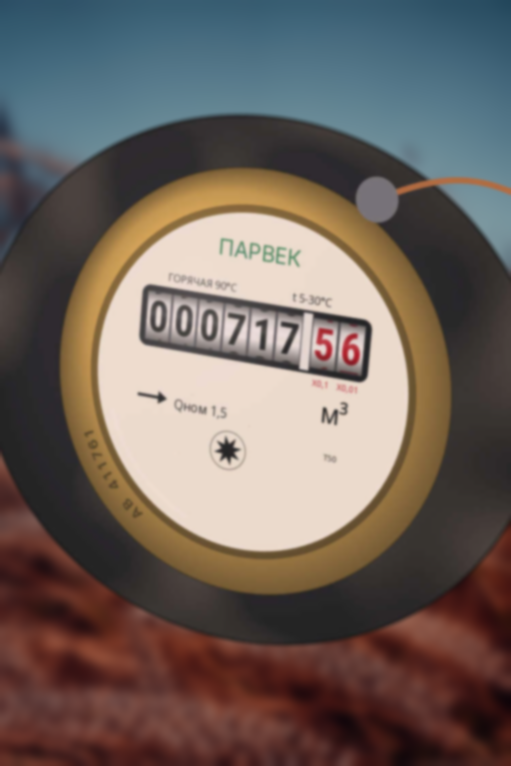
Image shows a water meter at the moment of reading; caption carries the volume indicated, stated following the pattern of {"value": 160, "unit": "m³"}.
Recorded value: {"value": 717.56, "unit": "m³"}
